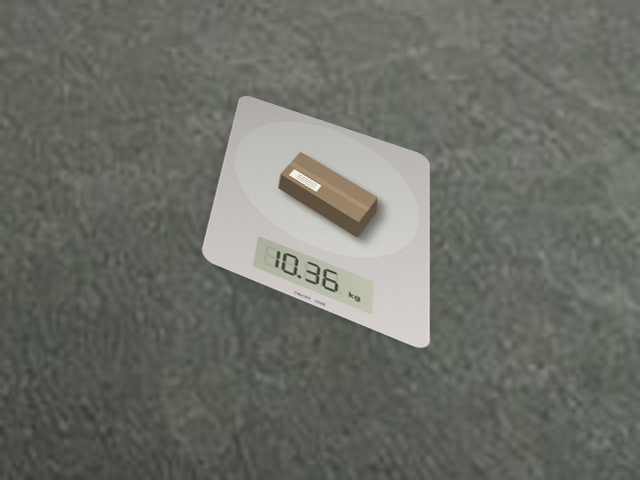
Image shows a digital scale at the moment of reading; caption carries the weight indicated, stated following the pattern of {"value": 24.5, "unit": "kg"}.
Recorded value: {"value": 10.36, "unit": "kg"}
